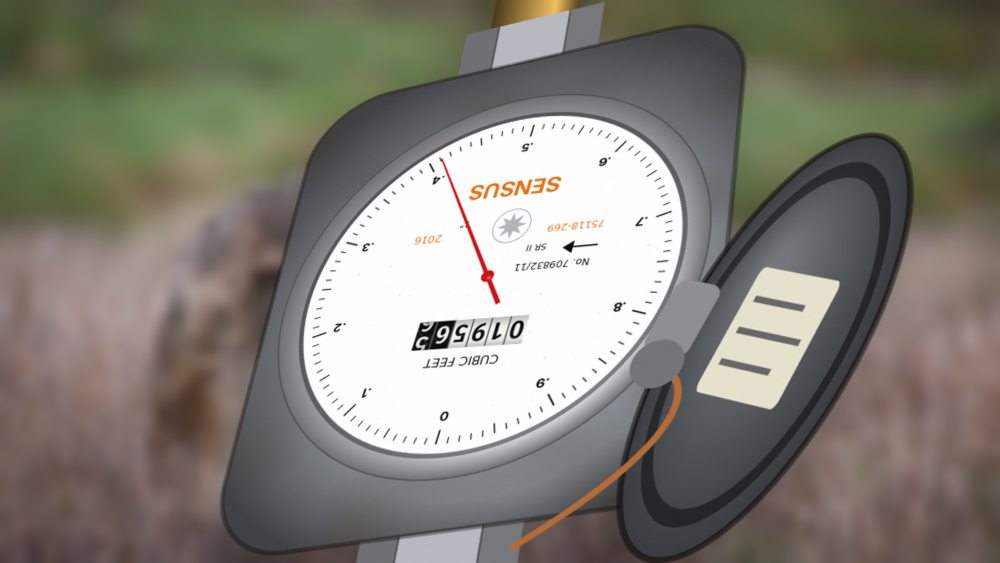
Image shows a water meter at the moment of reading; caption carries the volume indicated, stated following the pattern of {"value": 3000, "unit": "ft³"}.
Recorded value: {"value": 19565.41, "unit": "ft³"}
